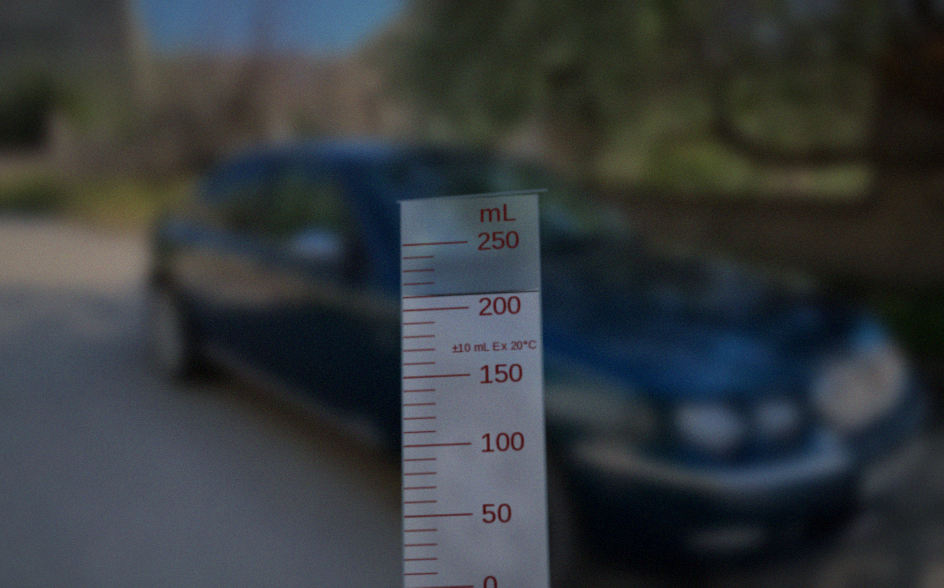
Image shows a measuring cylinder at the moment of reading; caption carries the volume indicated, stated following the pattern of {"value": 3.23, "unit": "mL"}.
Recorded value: {"value": 210, "unit": "mL"}
